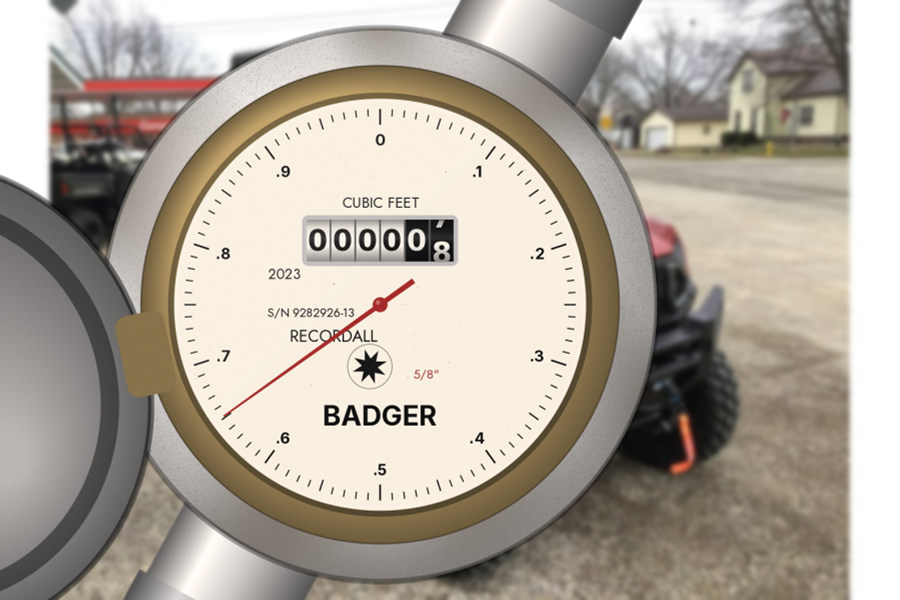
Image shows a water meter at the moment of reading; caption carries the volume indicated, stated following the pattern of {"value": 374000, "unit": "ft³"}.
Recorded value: {"value": 7.65, "unit": "ft³"}
